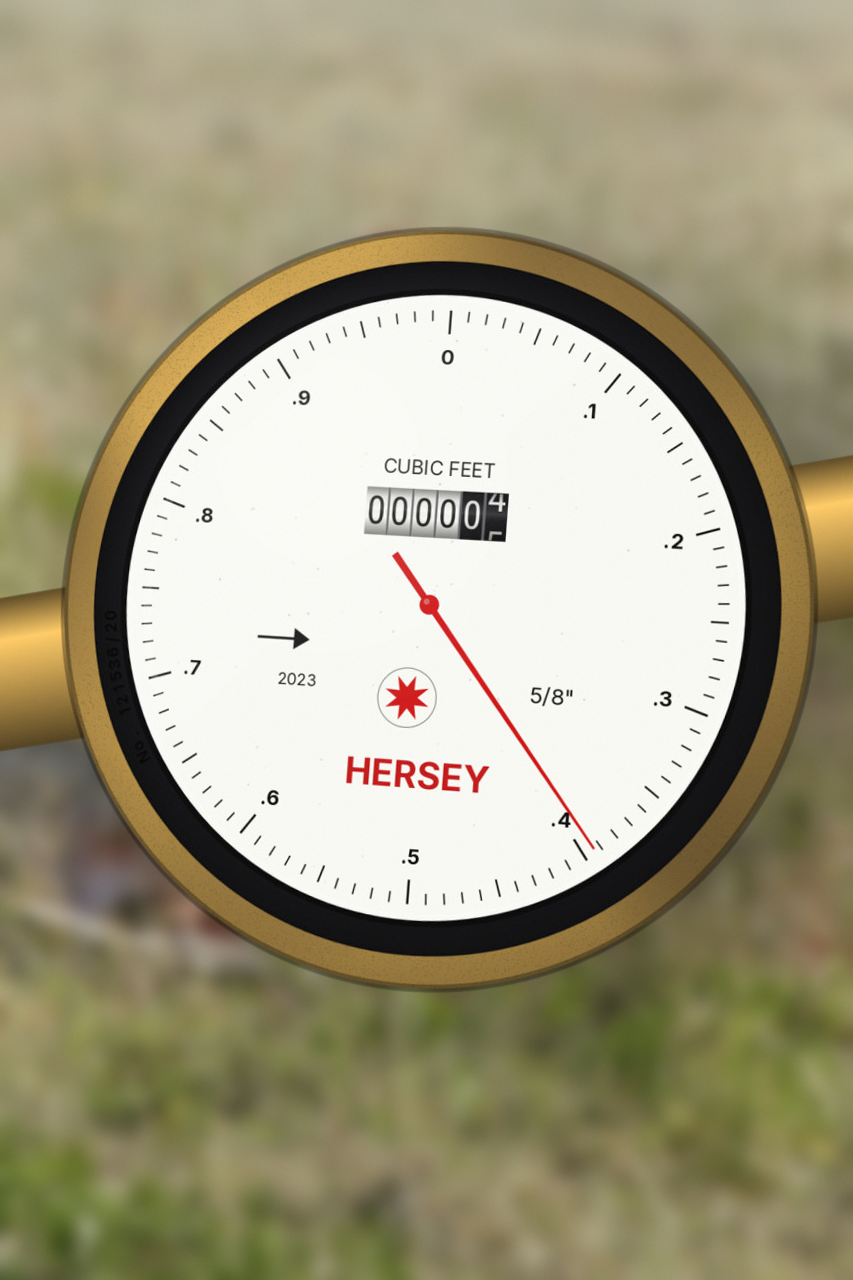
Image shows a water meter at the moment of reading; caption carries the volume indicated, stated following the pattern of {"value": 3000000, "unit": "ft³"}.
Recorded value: {"value": 4.39, "unit": "ft³"}
